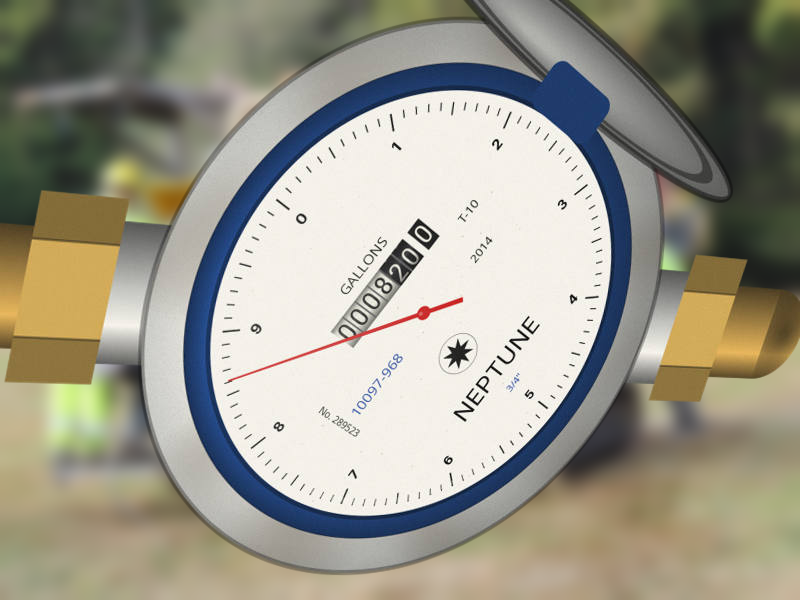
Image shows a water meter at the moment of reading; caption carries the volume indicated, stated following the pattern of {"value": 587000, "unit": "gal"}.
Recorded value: {"value": 8198.6, "unit": "gal"}
